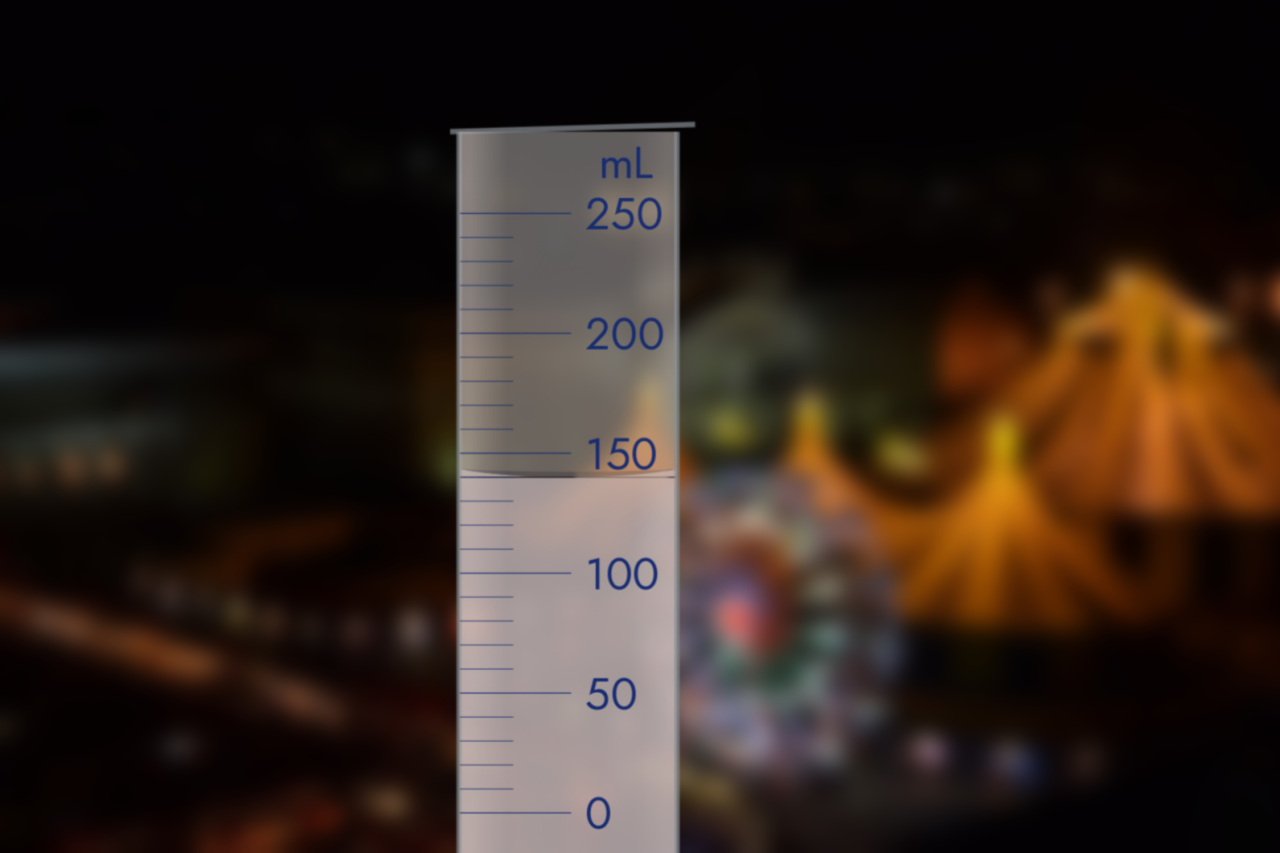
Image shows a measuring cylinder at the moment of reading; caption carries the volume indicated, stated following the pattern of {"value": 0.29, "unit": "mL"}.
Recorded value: {"value": 140, "unit": "mL"}
